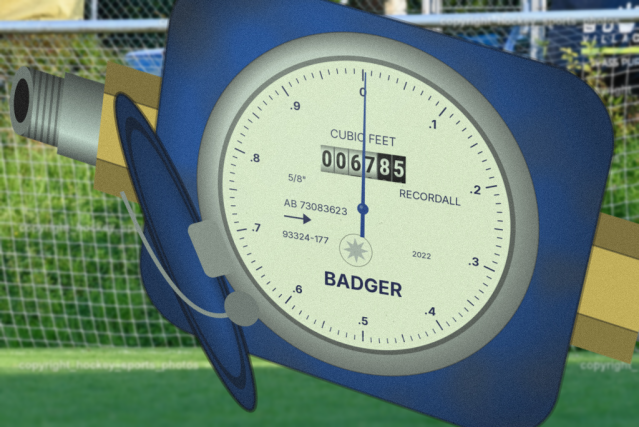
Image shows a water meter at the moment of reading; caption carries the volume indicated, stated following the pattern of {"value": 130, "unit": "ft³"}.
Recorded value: {"value": 6785.00, "unit": "ft³"}
